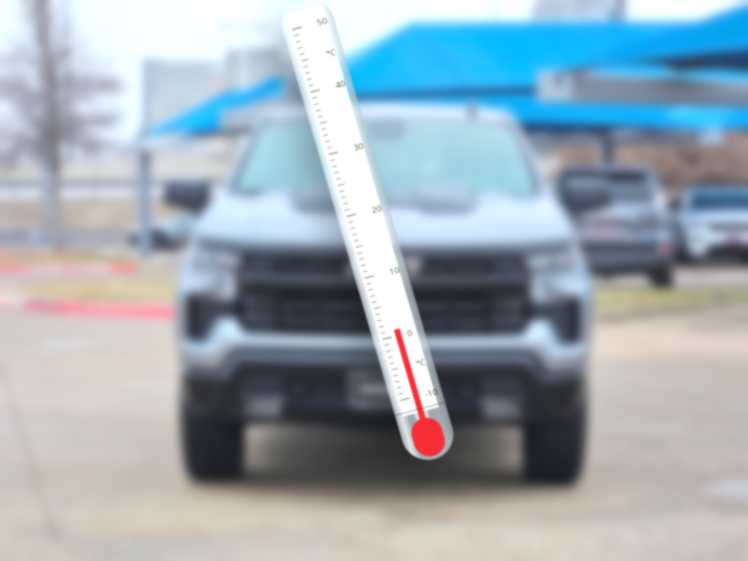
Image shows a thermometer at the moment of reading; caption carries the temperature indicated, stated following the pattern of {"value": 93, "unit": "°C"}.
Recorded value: {"value": 1, "unit": "°C"}
